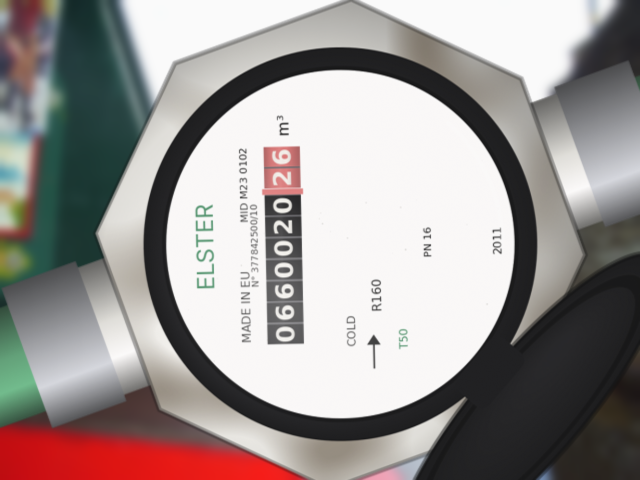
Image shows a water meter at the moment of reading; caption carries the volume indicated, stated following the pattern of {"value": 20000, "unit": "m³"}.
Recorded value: {"value": 660020.26, "unit": "m³"}
